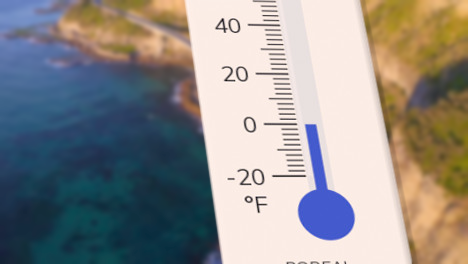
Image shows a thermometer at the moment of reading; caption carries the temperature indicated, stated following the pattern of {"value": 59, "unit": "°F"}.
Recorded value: {"value": 0, "unit": "°F"}
